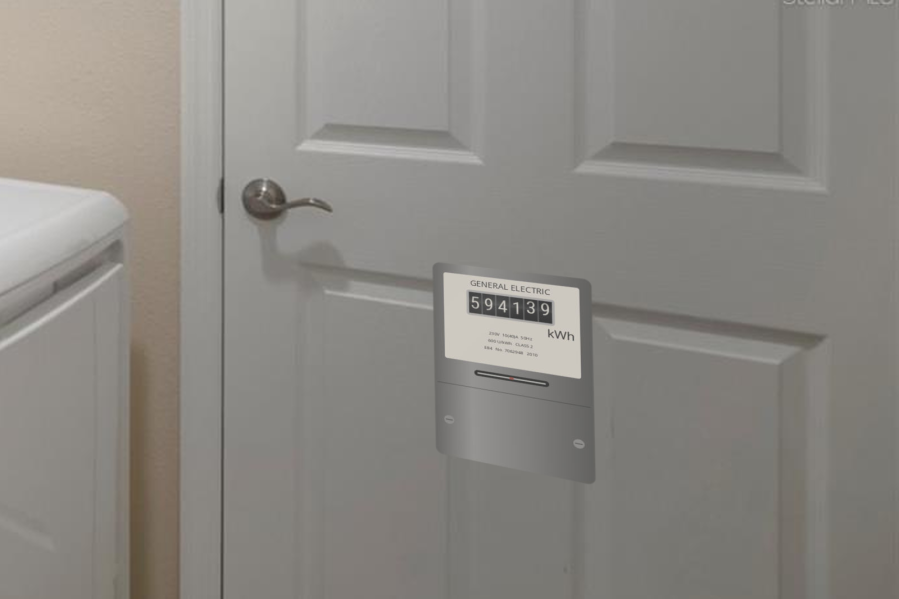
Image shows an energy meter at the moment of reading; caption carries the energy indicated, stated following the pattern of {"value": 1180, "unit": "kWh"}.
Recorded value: {"value": 594139, "unit": "kWh"}
